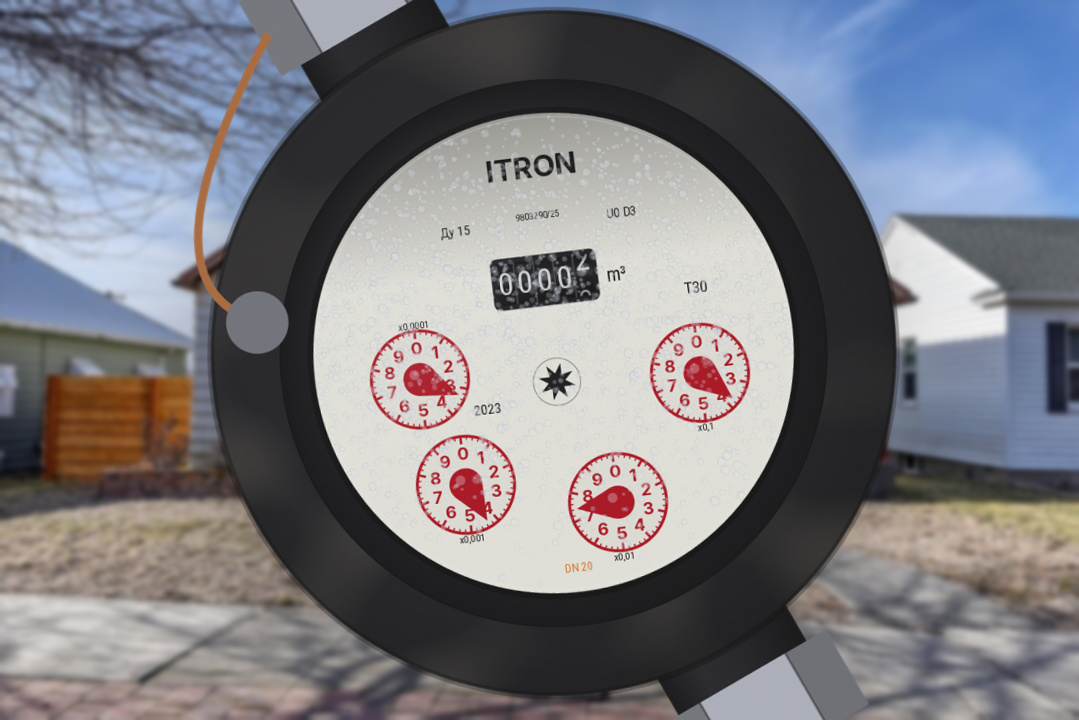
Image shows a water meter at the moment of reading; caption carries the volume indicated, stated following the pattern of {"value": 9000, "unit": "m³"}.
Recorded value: {"value": 2.3743, "unit": "m³"}
